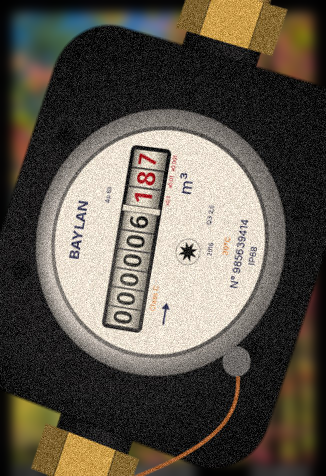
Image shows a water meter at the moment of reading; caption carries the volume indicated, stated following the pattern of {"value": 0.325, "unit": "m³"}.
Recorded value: {"value": 6.187, "unit": "m³"}
